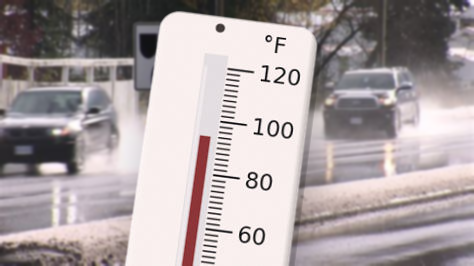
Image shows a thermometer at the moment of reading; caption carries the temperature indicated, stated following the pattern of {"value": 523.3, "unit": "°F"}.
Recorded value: {"value": 94, "unit": "°F"}
